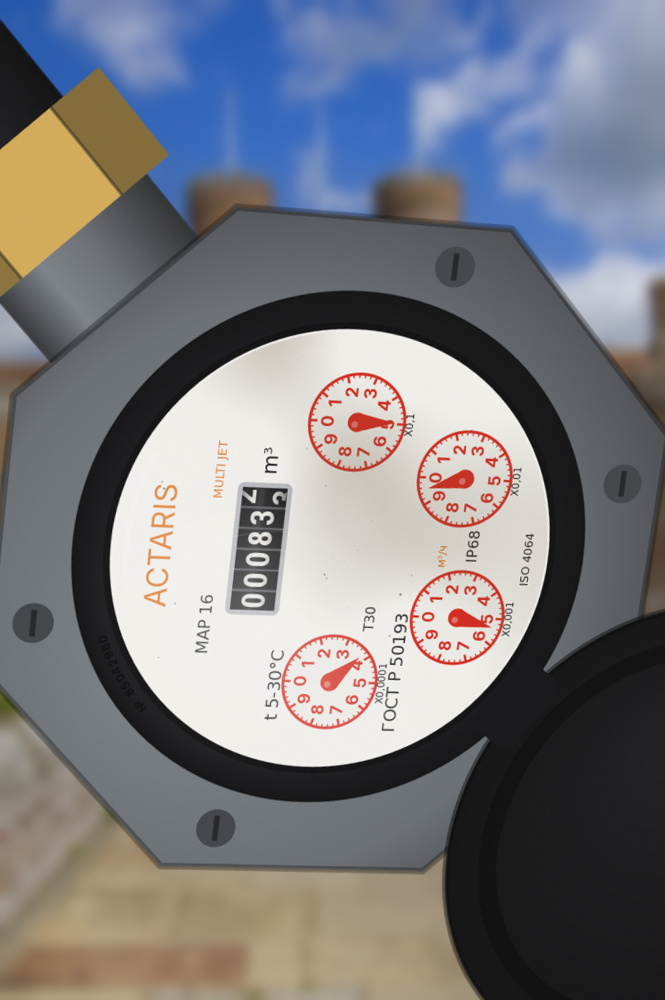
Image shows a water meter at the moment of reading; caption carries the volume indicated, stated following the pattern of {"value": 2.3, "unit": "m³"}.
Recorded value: {"value": 832.4953, "unit": "m³"}
